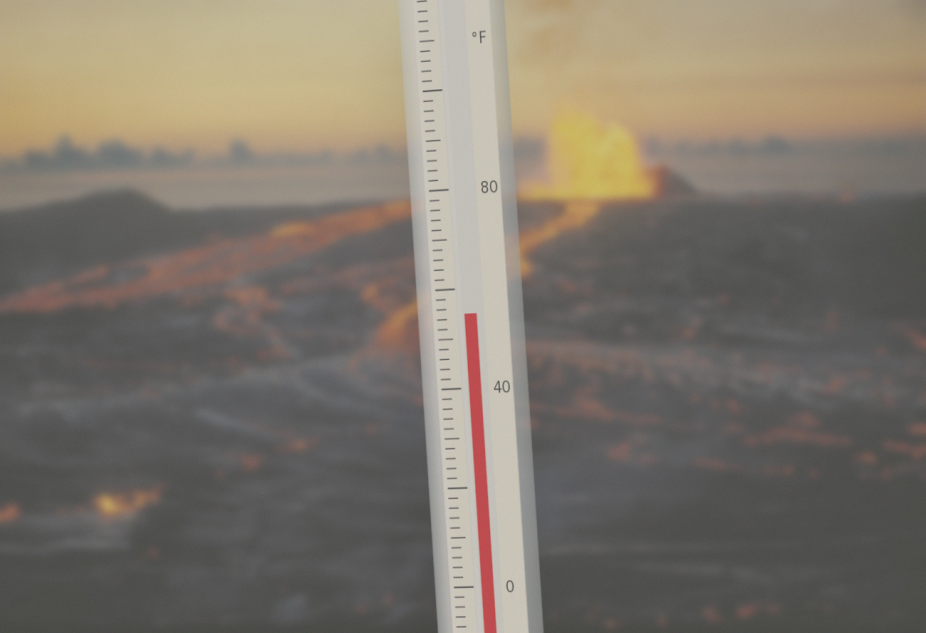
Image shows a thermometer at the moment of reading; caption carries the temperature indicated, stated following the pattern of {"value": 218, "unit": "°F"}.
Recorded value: {"value": 55, "unit": "°F"}
